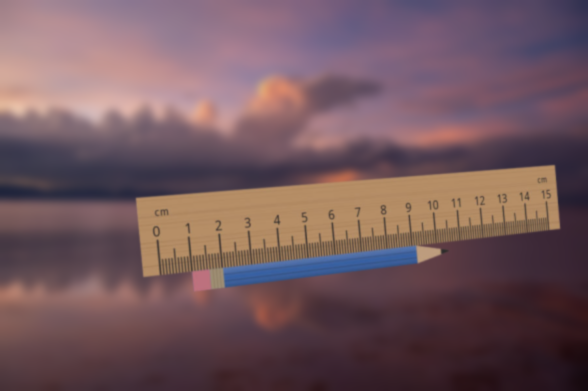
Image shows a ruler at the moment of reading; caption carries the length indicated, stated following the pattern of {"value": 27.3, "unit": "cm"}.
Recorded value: {"value": 9.5, "unit": "cm"}
